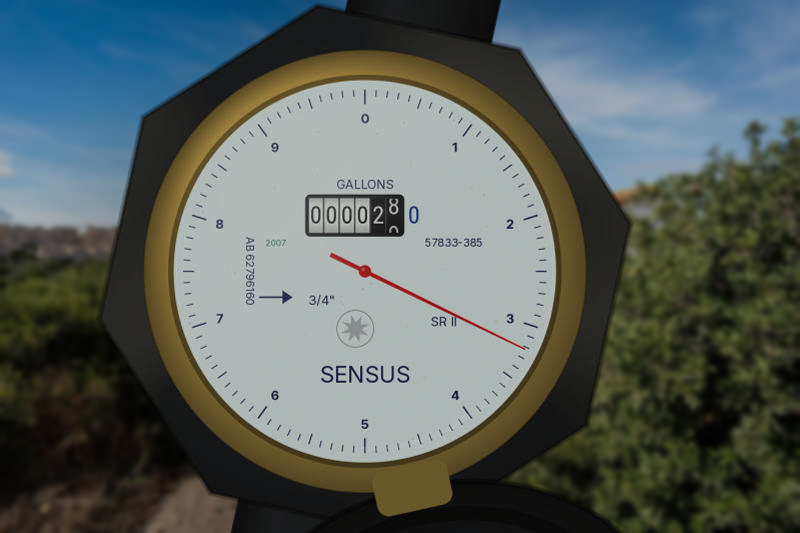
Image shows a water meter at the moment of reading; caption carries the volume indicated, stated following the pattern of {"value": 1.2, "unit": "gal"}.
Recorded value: {"value": 283.2, "unit": "gal"}
